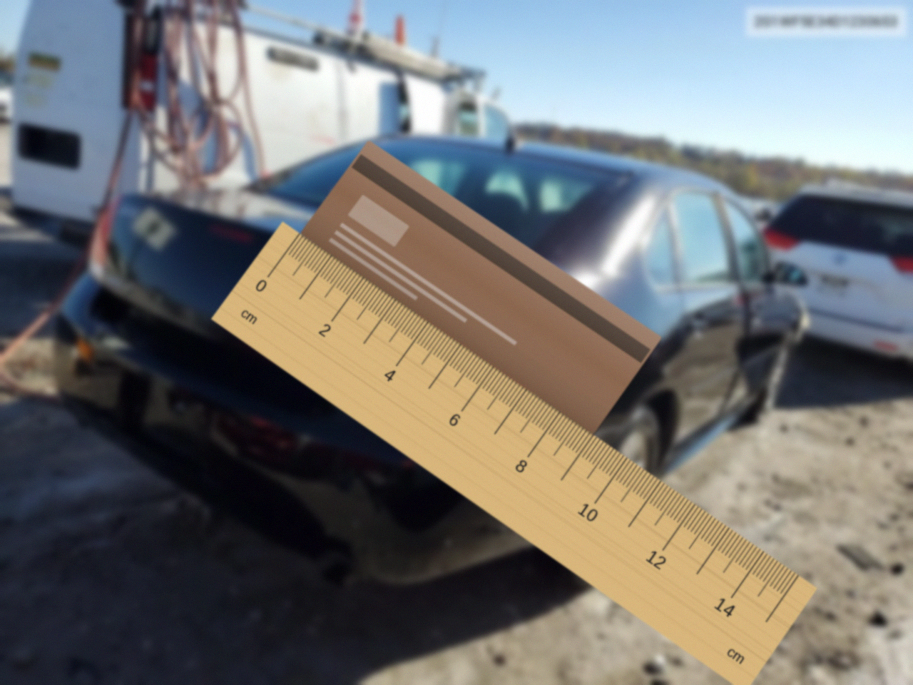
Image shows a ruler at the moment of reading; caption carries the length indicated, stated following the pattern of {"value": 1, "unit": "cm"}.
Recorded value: {"value": 9, "unit": "cm"}
